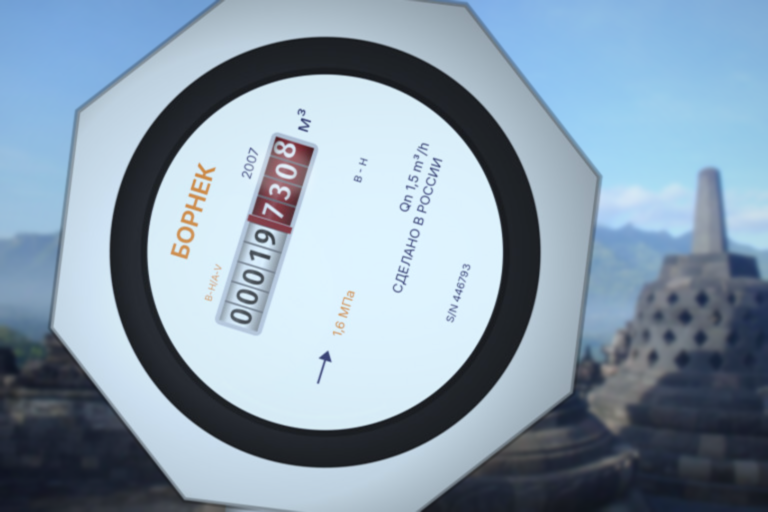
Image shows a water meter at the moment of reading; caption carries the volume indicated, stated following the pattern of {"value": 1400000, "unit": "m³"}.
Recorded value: {"value": 19.7308, "unit": "m³"}
